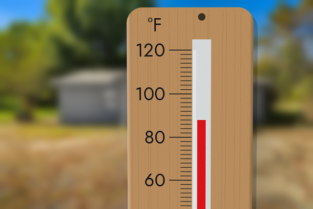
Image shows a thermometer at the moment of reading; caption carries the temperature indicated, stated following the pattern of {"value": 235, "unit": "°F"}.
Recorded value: {"value": 88, "unit": "°F"}
